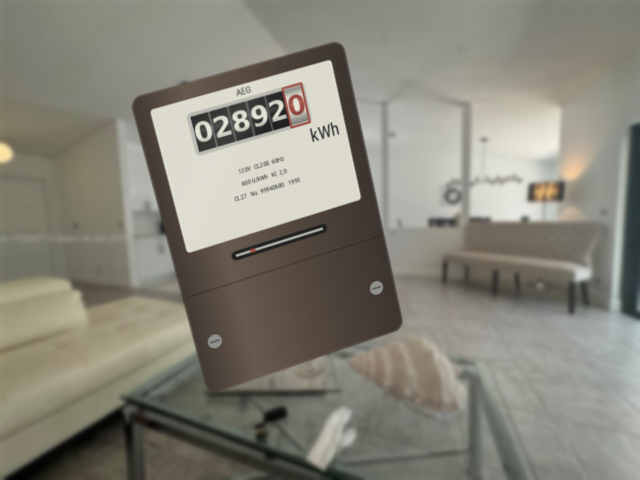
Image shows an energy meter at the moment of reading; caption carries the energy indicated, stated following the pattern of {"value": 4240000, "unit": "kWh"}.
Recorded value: {"value": 2892.0, "unit": "kWh"}
